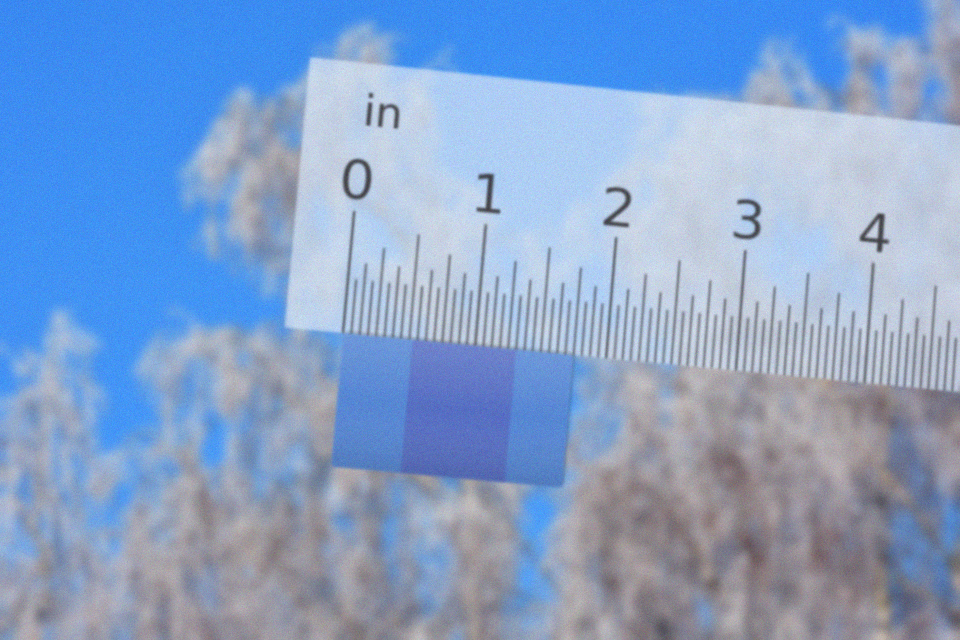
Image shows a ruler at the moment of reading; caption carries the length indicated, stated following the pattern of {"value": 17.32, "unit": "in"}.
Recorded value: {"value": 1.75, "unit": "in"}
